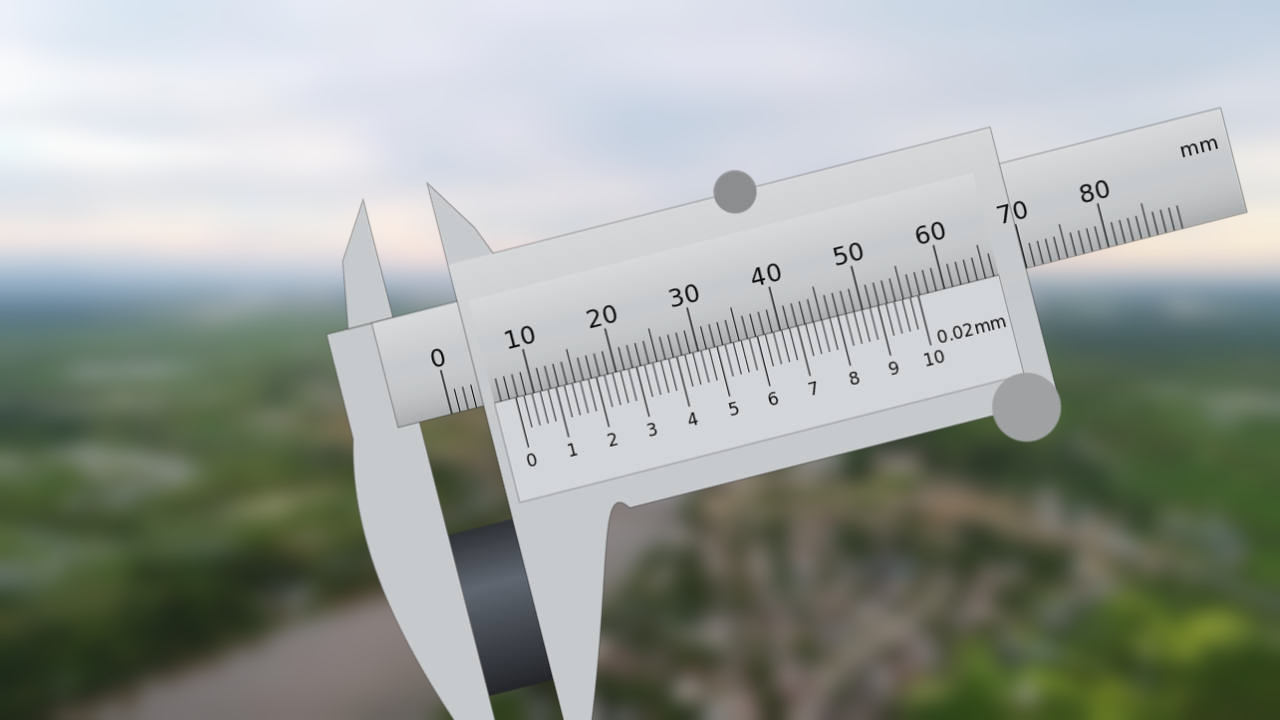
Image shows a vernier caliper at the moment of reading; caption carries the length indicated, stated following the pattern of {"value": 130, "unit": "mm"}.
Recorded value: {"value": 7.8, "unit": "mm"}
